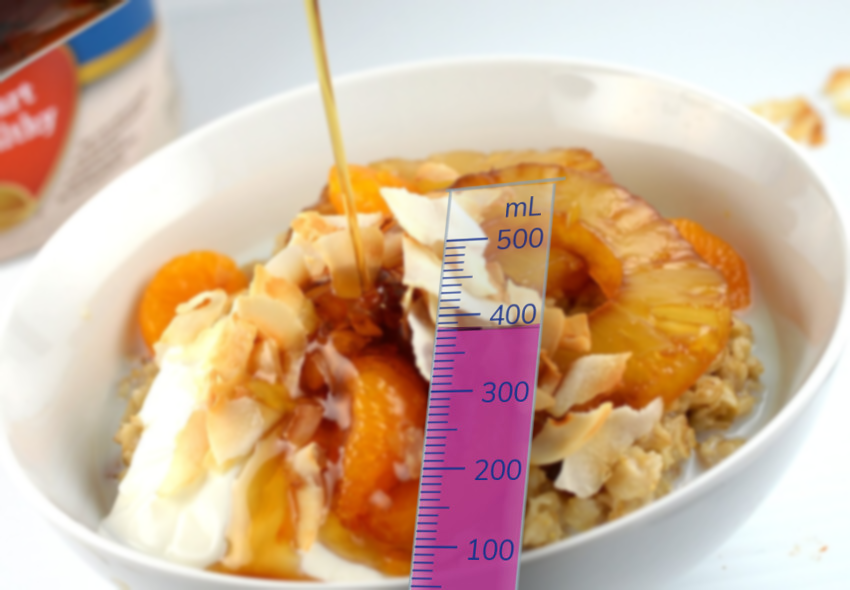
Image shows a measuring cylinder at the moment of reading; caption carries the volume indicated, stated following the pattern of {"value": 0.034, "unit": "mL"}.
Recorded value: {"value": 380, "unit": "mL"}
